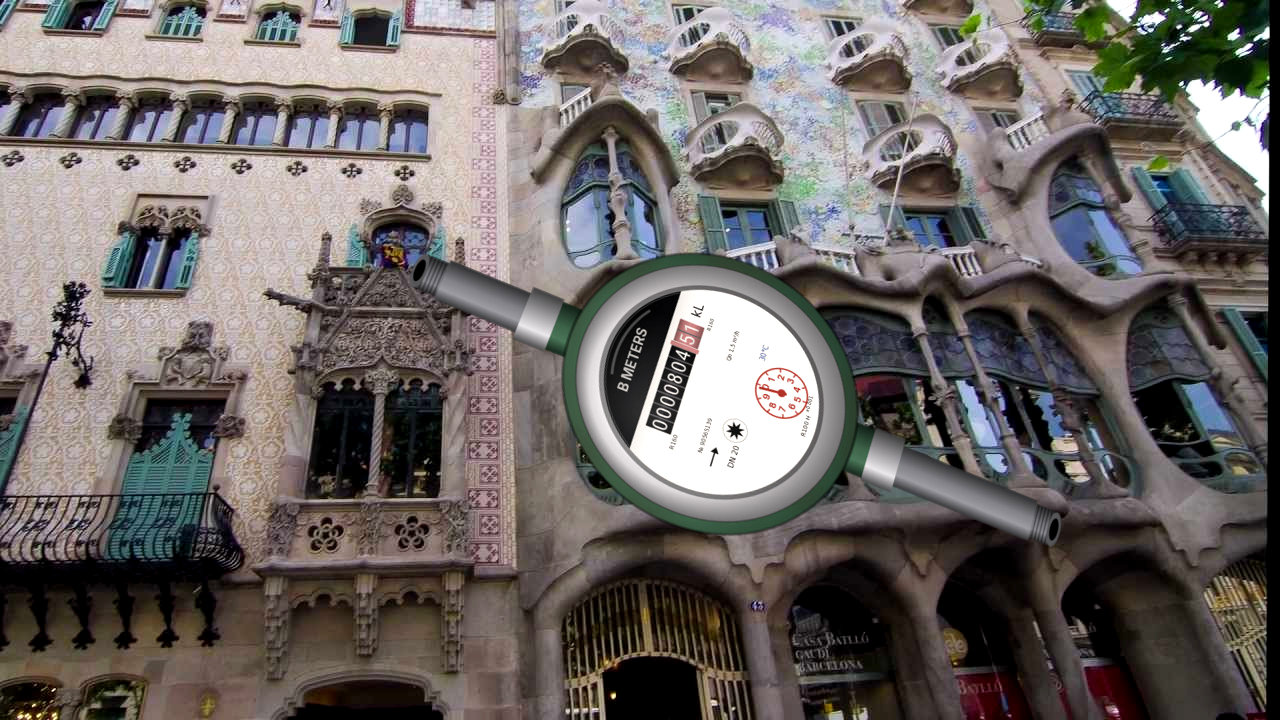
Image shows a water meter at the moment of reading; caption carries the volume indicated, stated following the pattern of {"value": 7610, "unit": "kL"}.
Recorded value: {"value": 804.509, "unit": "kL"}
